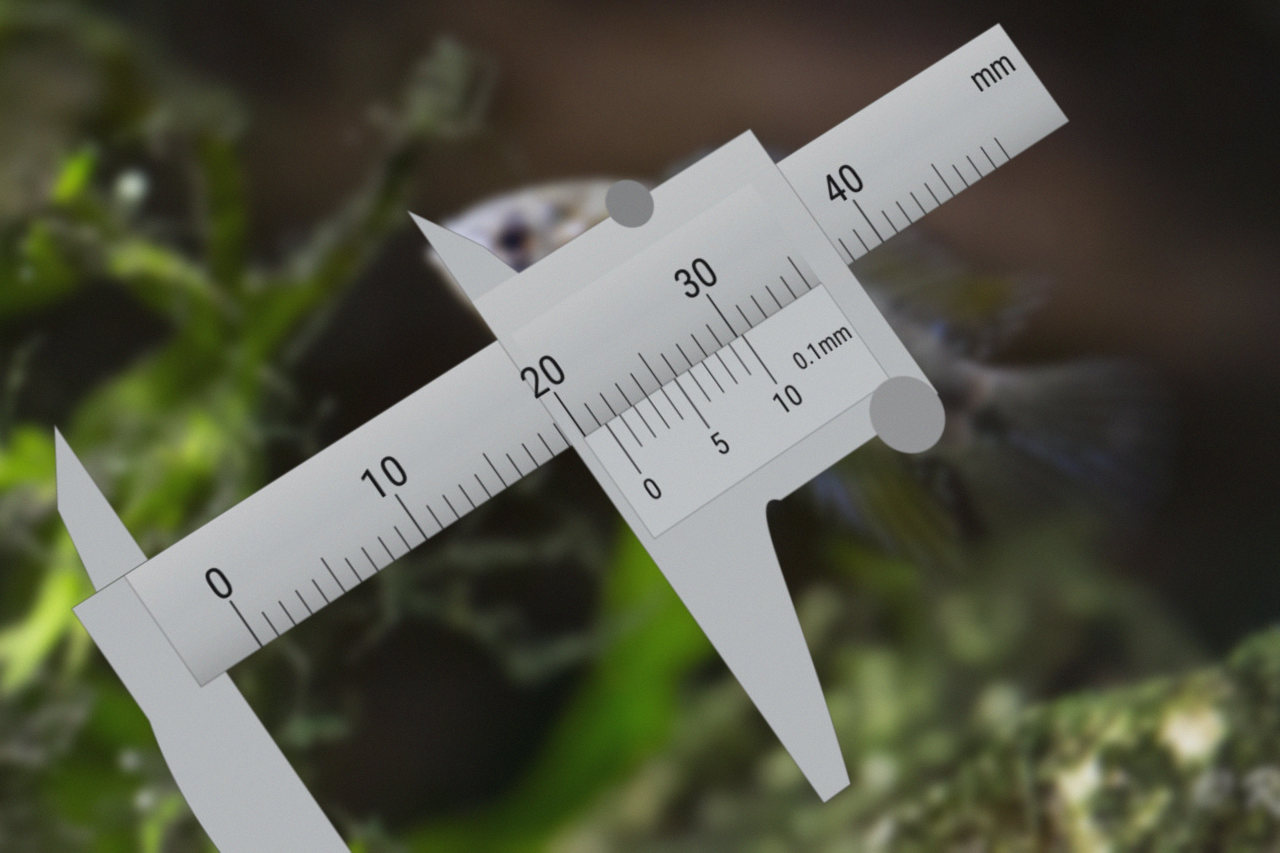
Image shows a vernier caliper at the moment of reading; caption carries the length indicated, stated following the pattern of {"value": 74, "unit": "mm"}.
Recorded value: {"value": 21.3, "unit": "mm"}
